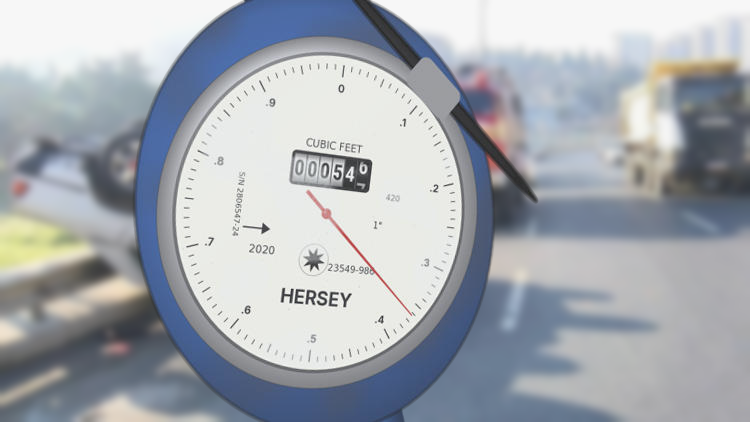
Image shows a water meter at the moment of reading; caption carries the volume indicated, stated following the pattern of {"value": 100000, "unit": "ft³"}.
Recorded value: {"value": 546.36, "unit": "ft³"}
